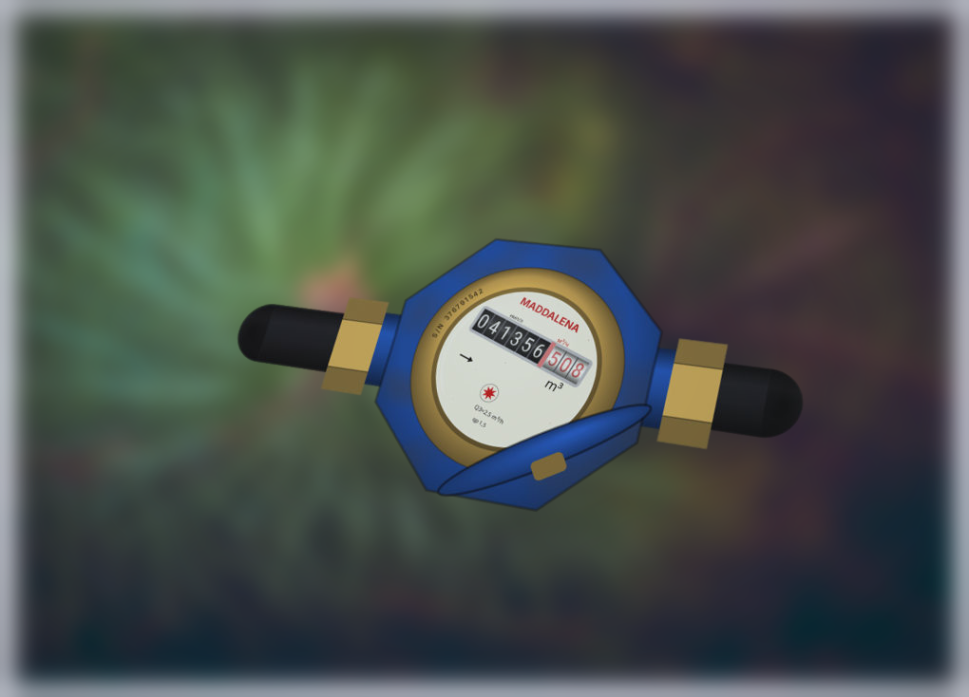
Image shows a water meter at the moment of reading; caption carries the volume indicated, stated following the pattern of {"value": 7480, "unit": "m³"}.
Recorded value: {"value": 41356.508, "unit": "m³"}
